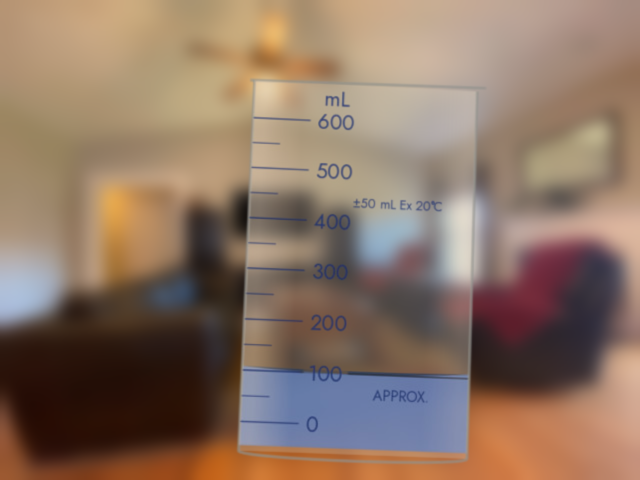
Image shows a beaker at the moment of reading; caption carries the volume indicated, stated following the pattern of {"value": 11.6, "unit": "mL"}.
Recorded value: {"value": 100, "unit": "mL"}
